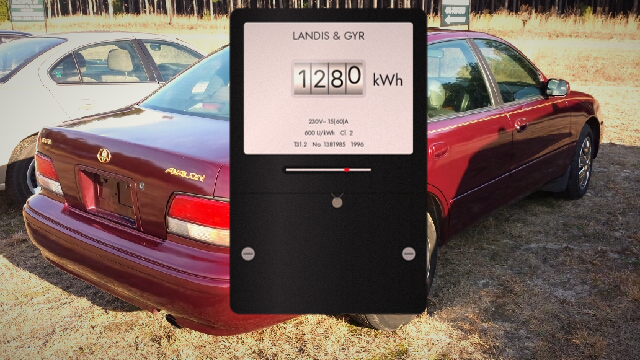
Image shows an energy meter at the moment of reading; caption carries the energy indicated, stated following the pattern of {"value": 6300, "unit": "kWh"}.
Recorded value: {"value": 1280, "unit": "kWh"}
